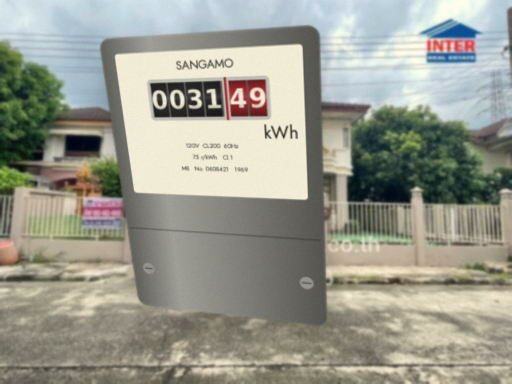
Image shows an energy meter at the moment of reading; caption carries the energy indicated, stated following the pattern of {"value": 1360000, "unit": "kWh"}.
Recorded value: {"value": 31.49, "unit": "kWh"}
